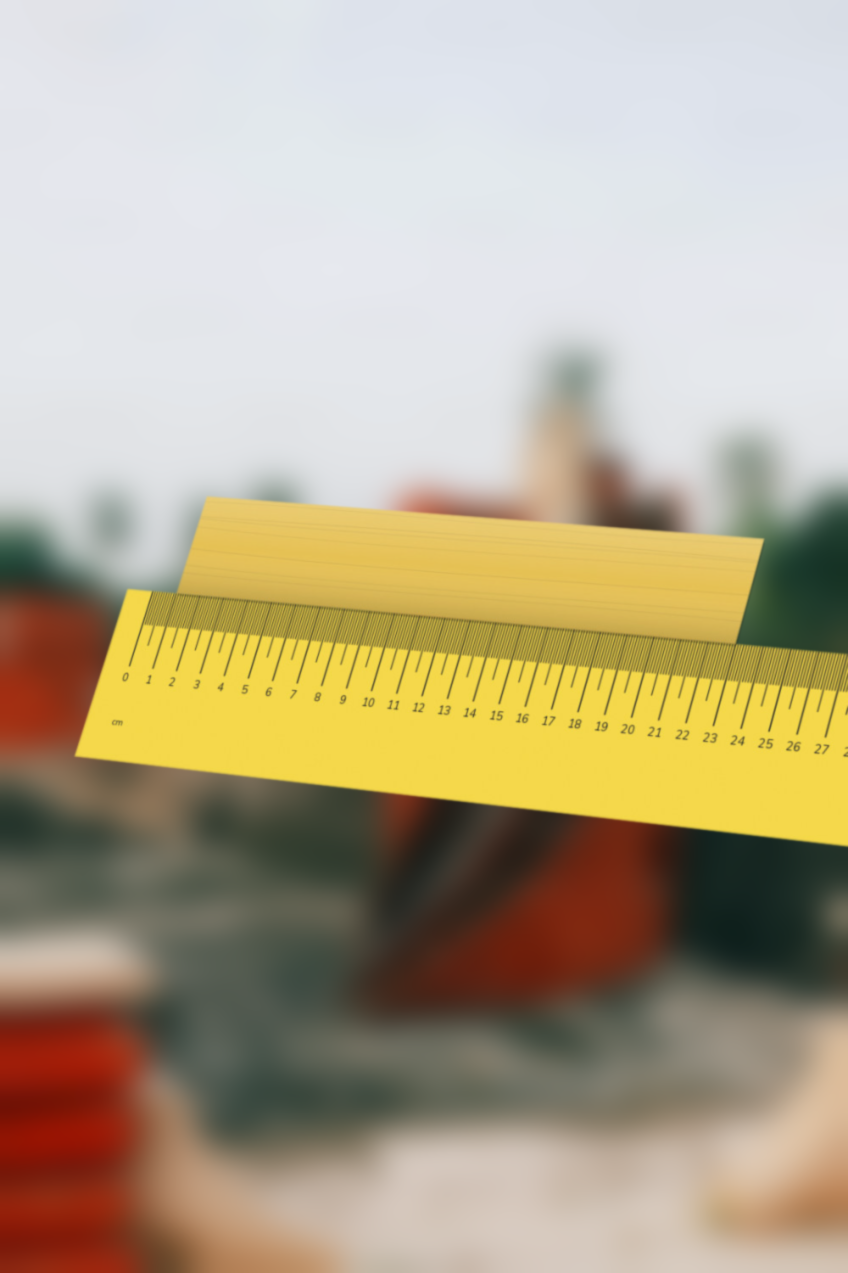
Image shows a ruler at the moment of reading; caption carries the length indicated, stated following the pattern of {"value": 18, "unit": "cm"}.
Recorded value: {"value": 22, "unit": "cm"}
